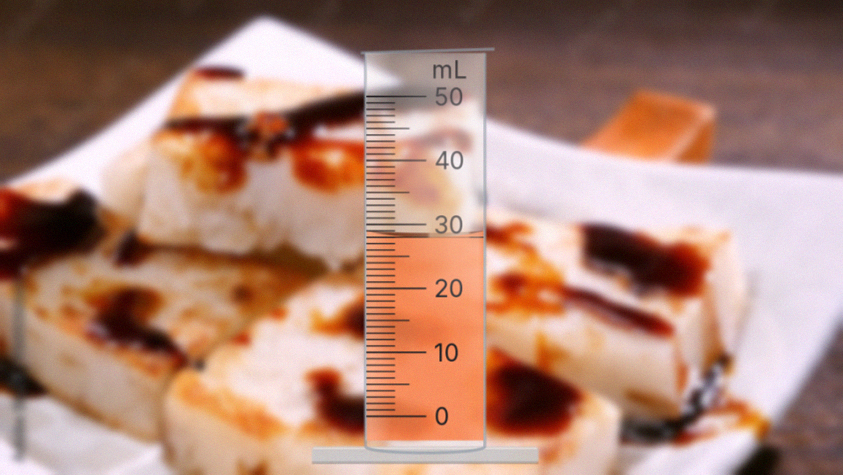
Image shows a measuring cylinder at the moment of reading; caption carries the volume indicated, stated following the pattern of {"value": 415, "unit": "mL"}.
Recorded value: {"value": 28, "unit": "mL"}
